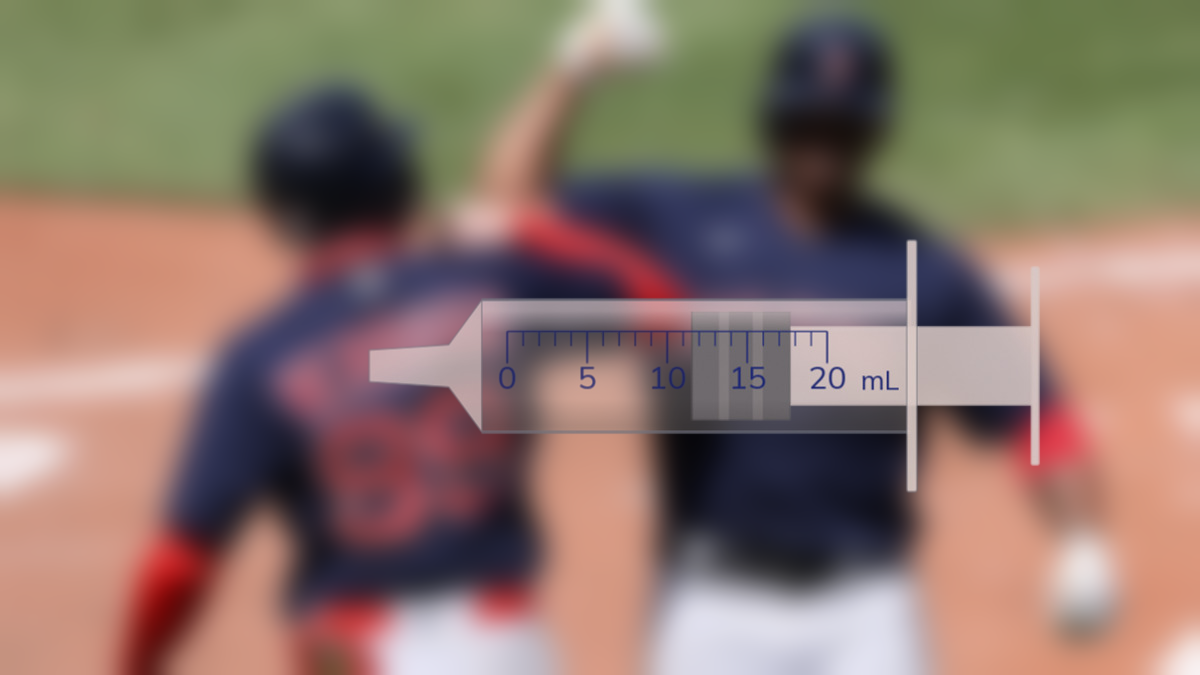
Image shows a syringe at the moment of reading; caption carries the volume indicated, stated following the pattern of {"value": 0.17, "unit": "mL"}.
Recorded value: {"value": 11.5, "unit": "mL"}
